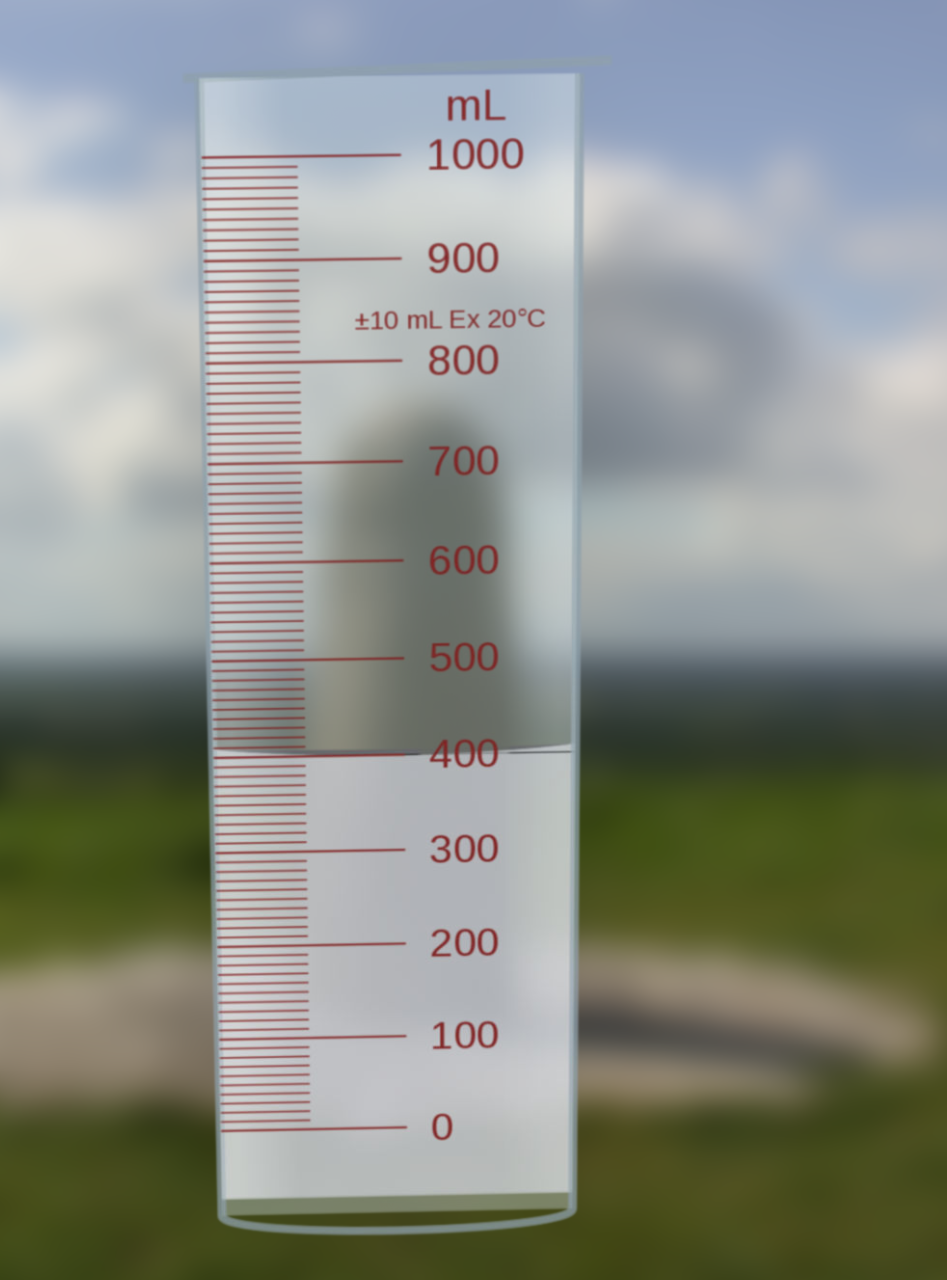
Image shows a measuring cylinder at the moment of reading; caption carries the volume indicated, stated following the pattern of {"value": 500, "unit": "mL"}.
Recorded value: {"value": 400, "unit": "mL"}
